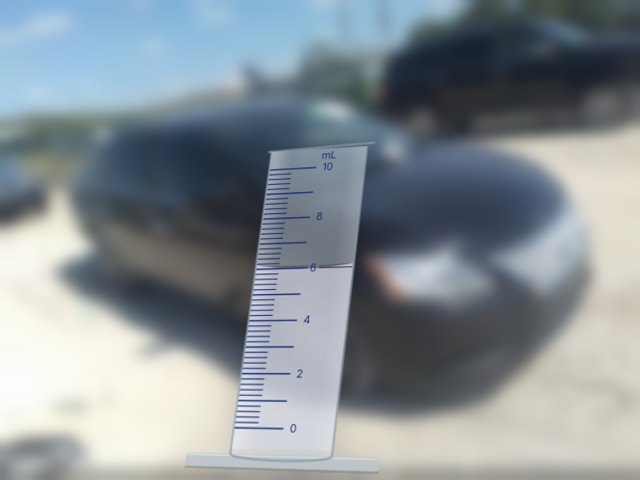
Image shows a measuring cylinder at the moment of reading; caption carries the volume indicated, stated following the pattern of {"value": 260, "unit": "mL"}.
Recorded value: {"value": 6, "unit": "mL"}
